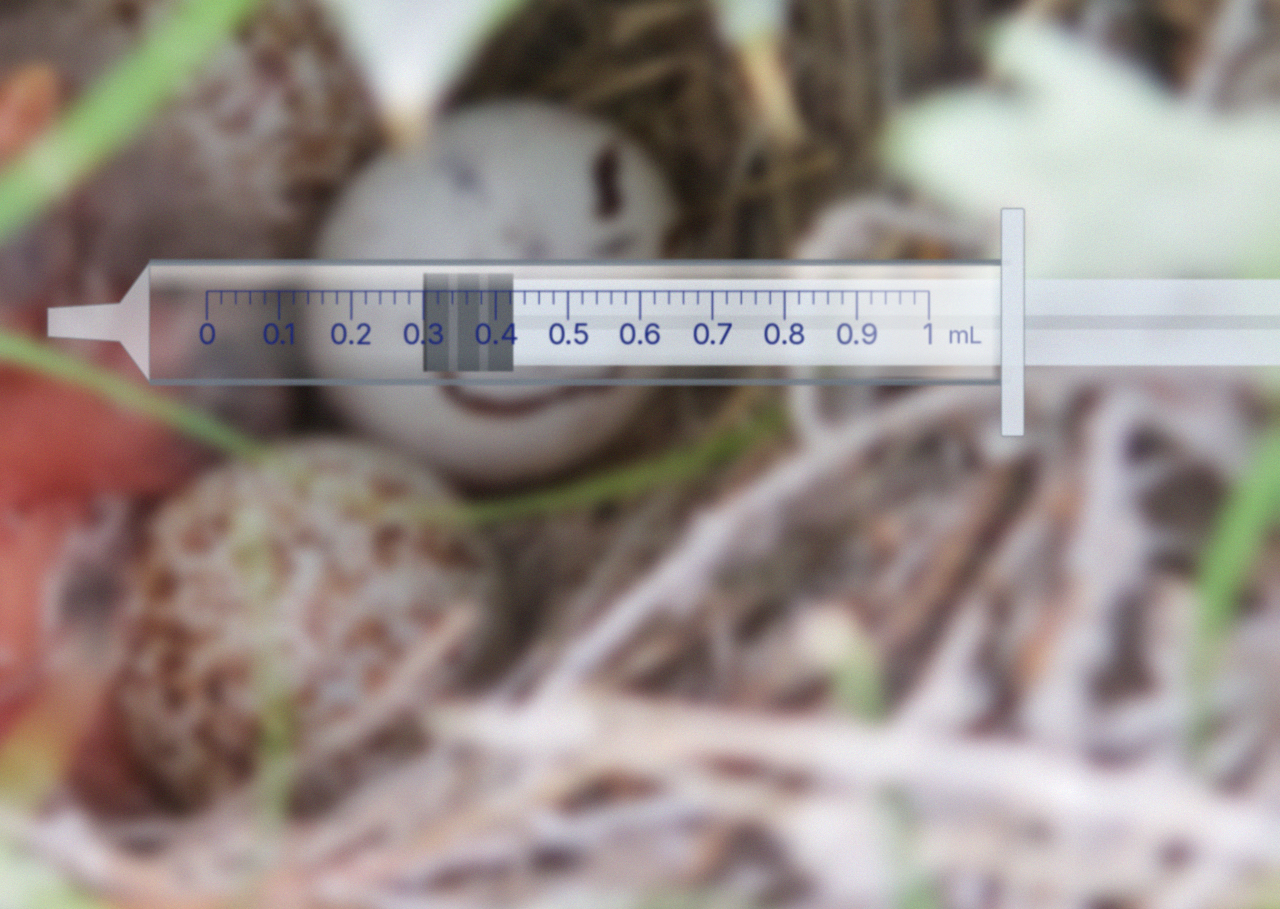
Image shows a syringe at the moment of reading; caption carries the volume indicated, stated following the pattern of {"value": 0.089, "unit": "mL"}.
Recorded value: {"value": 0.3, "unit": "mL"}
